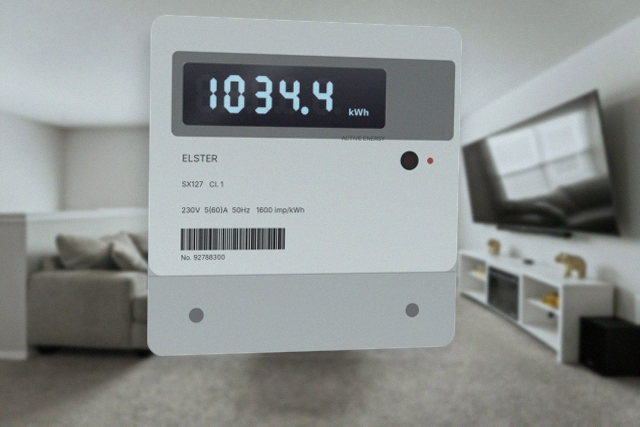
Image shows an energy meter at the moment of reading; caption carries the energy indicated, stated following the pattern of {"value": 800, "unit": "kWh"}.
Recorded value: {"value": 1034.4, "unit": "kWh"}
